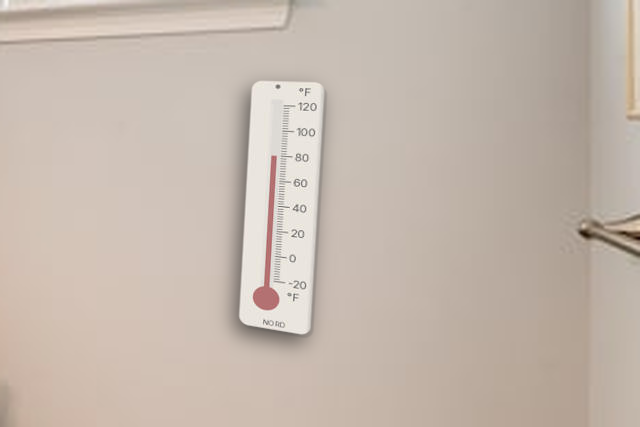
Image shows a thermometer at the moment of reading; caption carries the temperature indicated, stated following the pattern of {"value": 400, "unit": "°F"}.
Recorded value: {"value": 80, "unit": "°F"}
